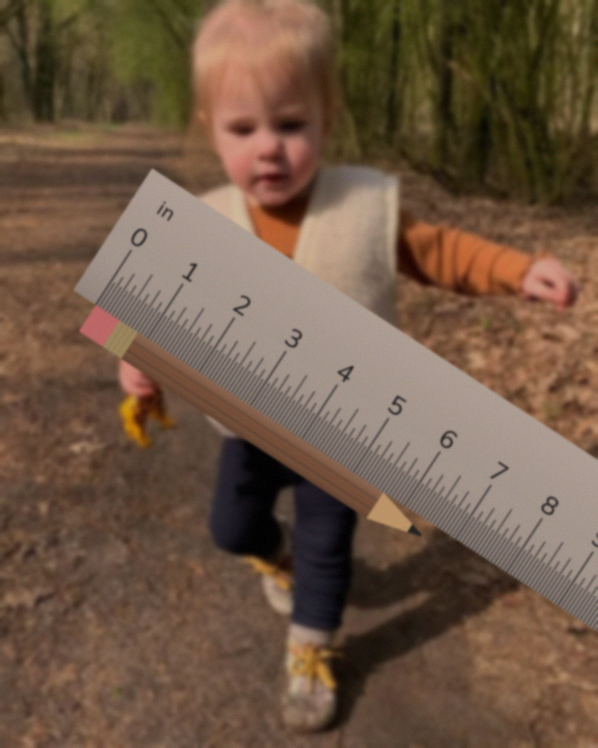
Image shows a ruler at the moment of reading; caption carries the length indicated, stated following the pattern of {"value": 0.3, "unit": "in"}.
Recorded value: {"value": 6.5, "unit": "in"}
